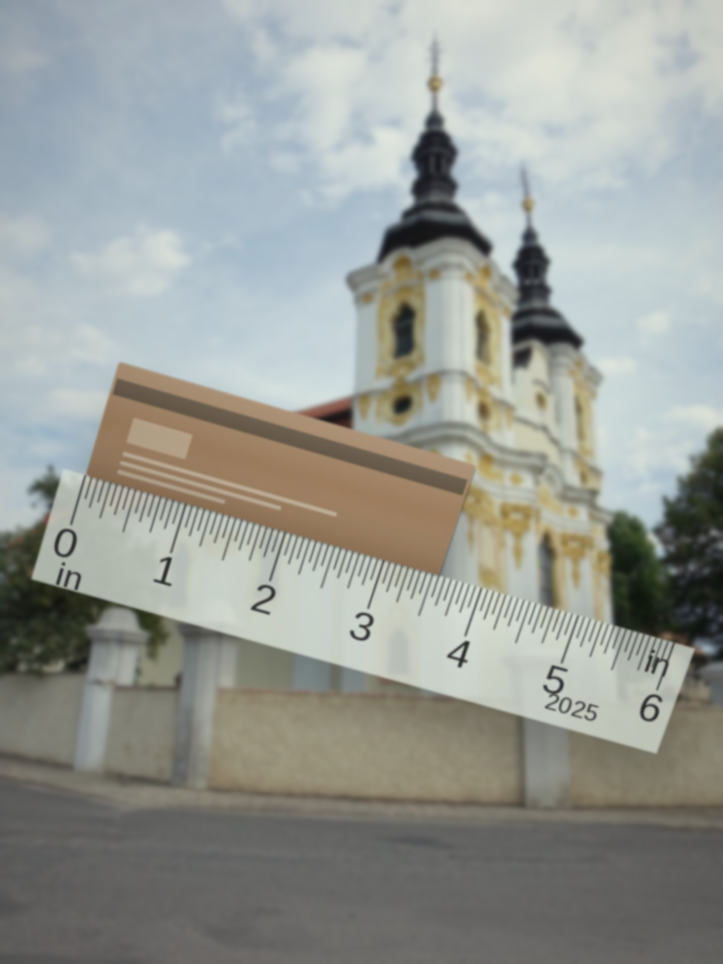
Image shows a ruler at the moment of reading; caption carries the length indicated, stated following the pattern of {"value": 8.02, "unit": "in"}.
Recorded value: {"value": 3.5625, "unit": "in"}
